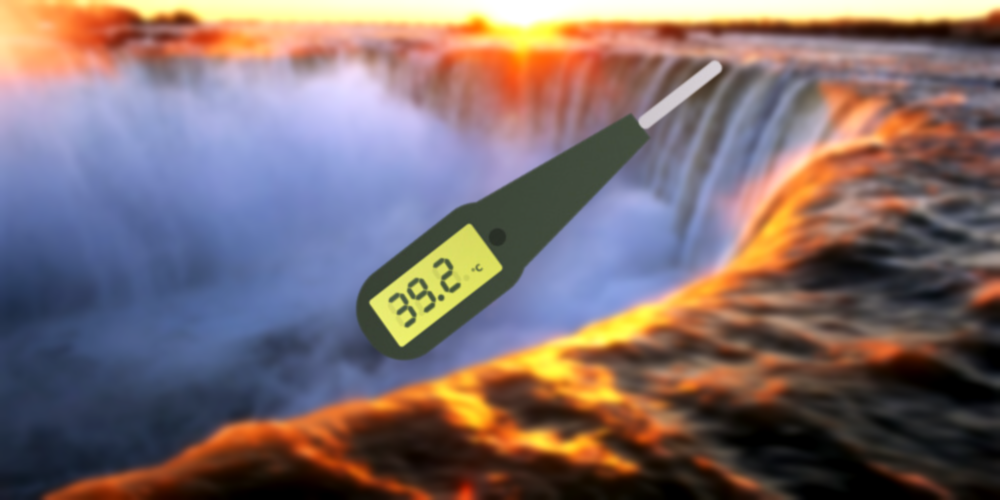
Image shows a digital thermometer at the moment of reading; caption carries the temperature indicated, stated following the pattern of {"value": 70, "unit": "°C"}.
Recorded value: {"value": 39.2, "unit": "°C"}
